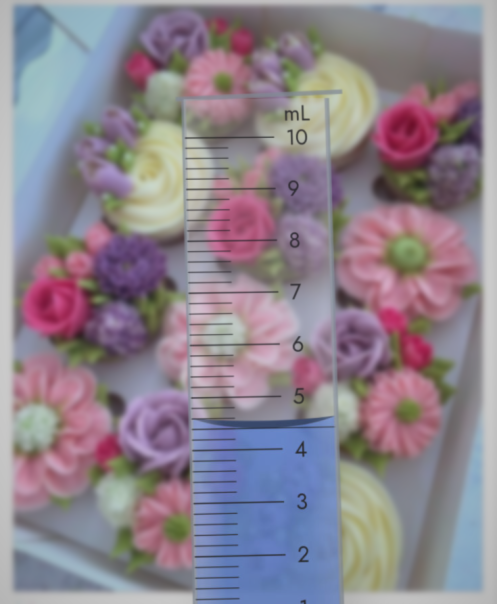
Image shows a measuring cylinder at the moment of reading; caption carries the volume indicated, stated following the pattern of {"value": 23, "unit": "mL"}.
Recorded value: {"value": 4.4, "unit": "mL"}
